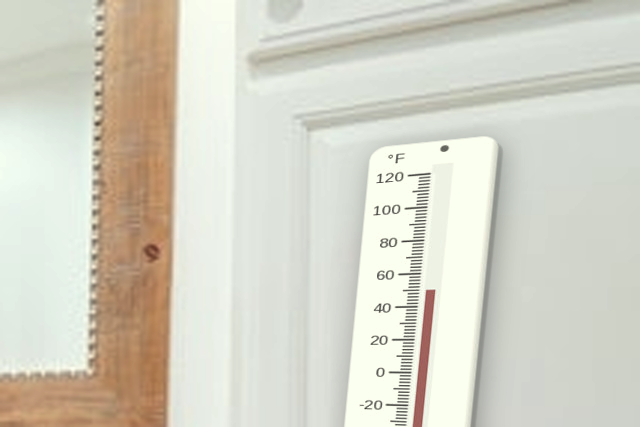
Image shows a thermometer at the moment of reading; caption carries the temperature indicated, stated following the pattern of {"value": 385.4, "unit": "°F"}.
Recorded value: {"value": 50, "unit": "°F"}
